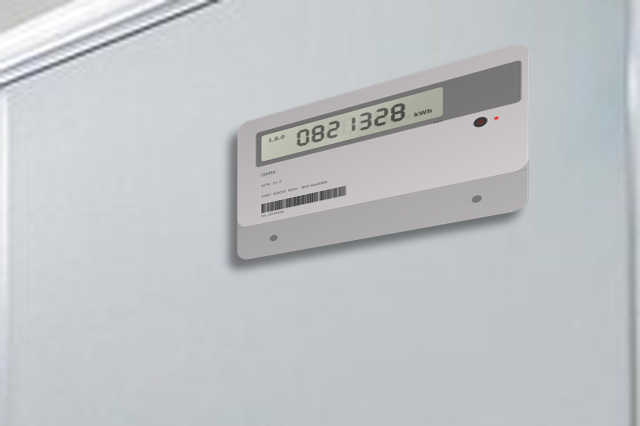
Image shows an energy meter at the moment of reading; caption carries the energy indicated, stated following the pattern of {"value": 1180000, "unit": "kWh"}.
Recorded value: {"value": 821328, "unit": "kWh"}
